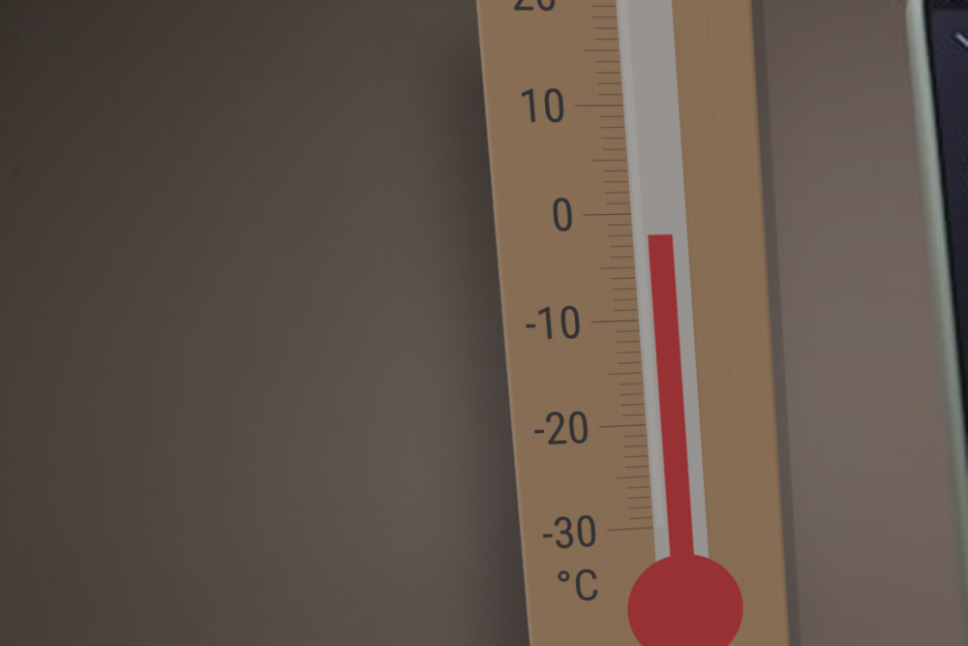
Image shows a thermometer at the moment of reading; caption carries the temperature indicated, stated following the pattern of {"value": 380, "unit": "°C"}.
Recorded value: {"value": -2, "unit": "°C"}
